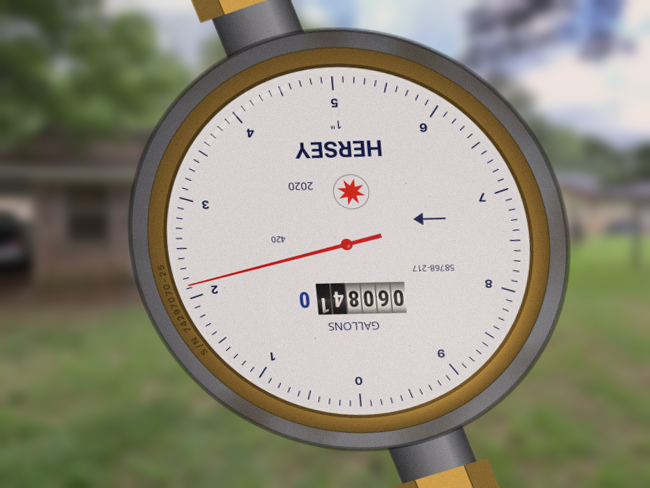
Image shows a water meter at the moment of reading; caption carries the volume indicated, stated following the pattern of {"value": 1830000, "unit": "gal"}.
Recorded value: {"value": 608412.1, "unit": "gal"}
